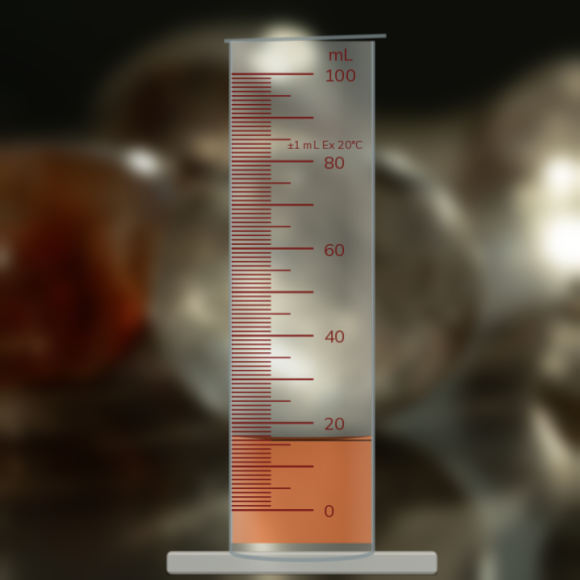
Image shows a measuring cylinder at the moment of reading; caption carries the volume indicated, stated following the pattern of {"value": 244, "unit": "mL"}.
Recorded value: {"value": 16, "unit": "mL"}
